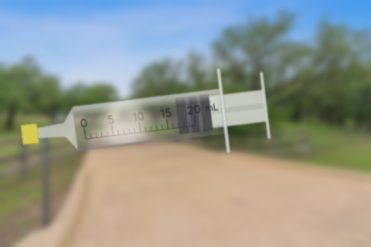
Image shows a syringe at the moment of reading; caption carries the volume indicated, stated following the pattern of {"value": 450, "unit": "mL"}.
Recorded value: {"value": 17, "unit": "mL"}
